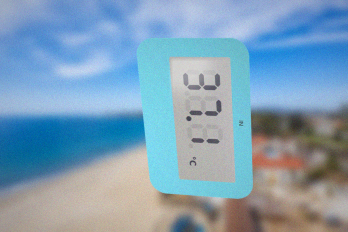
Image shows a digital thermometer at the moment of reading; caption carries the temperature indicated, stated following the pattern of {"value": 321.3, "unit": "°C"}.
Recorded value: {"value": 37.1, "unit": "°C"}
